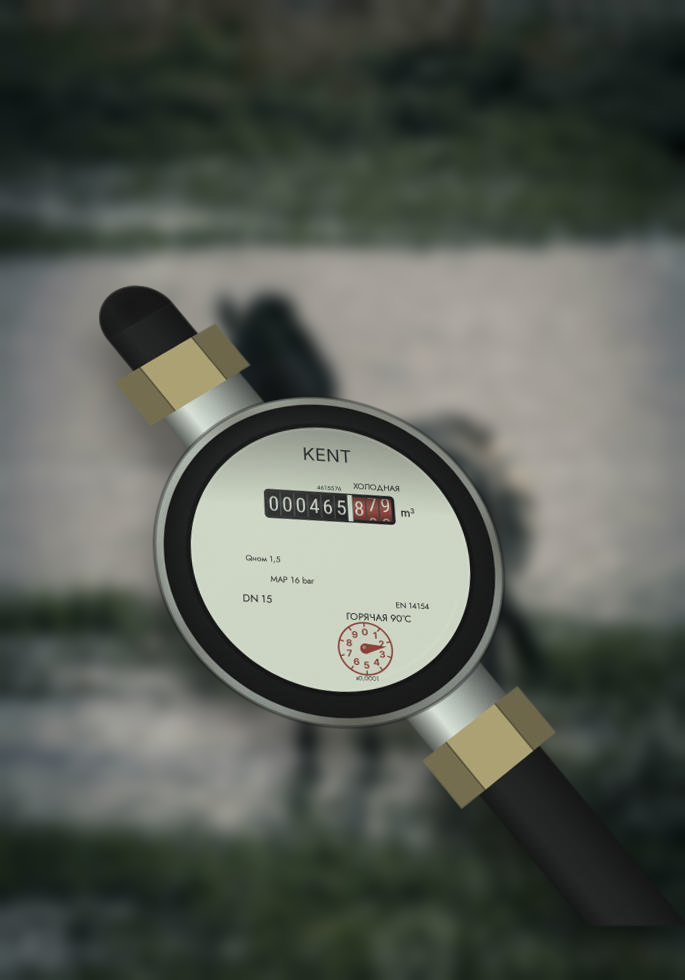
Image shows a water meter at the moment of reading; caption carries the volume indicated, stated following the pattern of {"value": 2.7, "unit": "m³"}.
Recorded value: {"value": 465.8792, "unit": "m³"}
